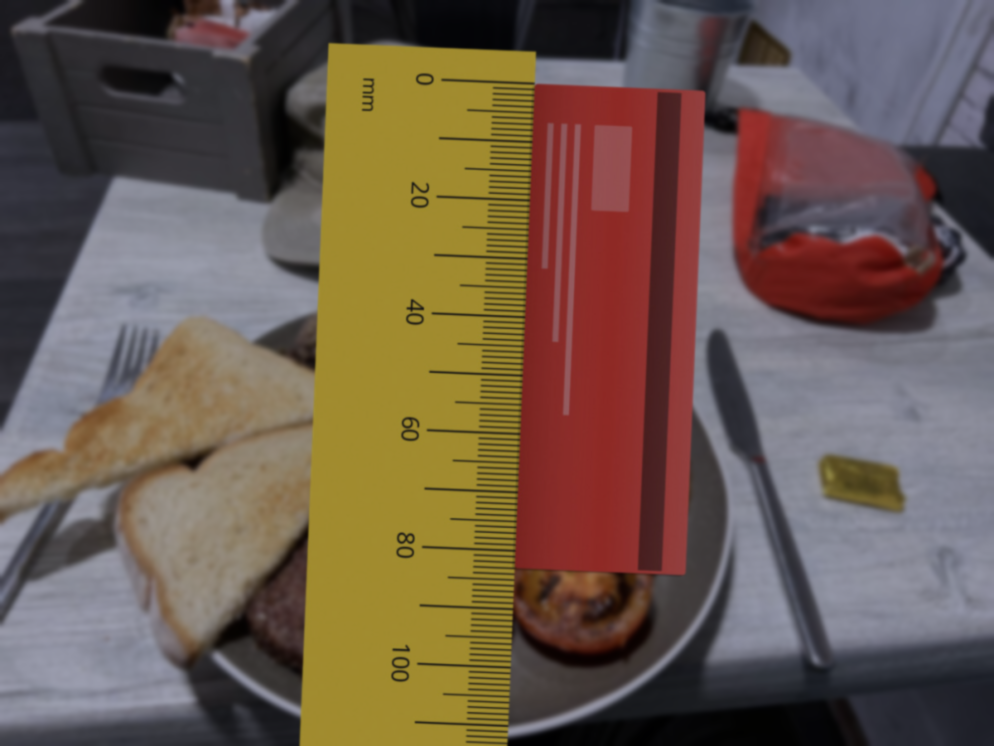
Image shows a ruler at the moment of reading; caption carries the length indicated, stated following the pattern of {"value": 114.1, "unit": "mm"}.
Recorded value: {"value": 83, "unit": "mm"}
